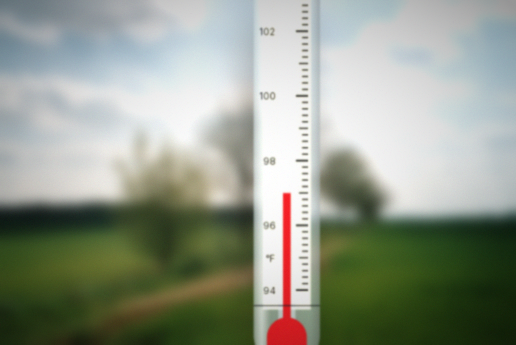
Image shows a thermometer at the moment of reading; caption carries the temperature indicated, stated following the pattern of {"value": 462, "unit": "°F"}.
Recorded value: {"value": 97, "unit": "°F"}
